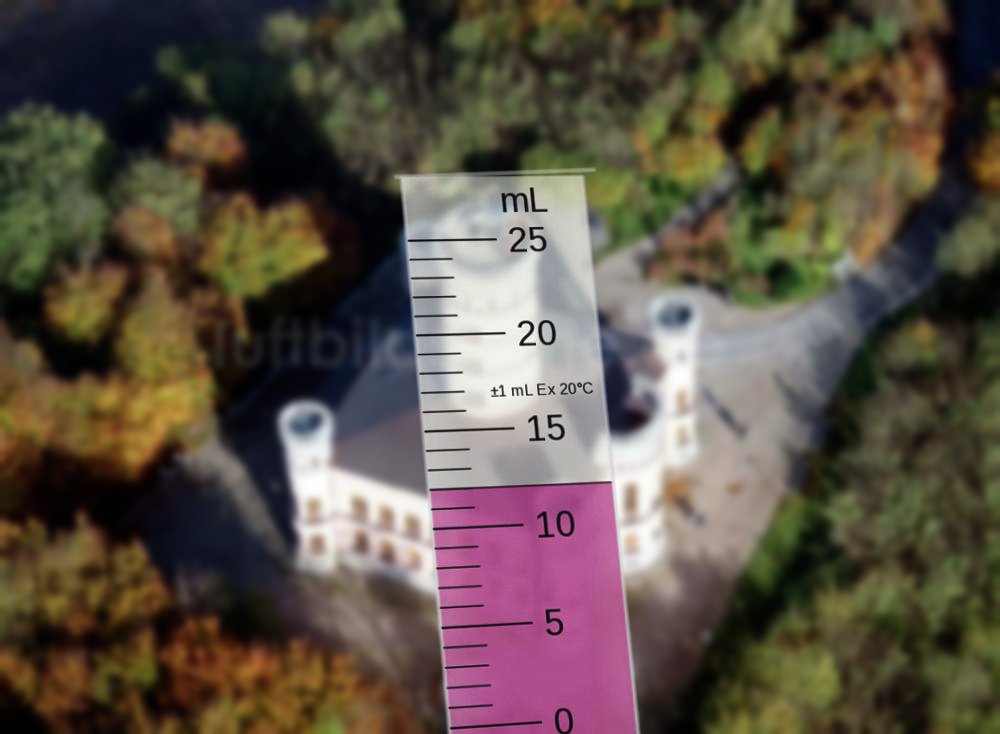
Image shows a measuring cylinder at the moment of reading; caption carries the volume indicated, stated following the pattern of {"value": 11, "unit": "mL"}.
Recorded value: {"value": 12, "unit": "mL"}
